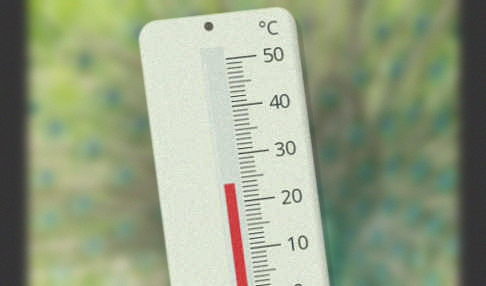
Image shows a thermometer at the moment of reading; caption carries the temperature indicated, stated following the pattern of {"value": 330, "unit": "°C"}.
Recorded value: {"value": 24, "unit": "°C"}
